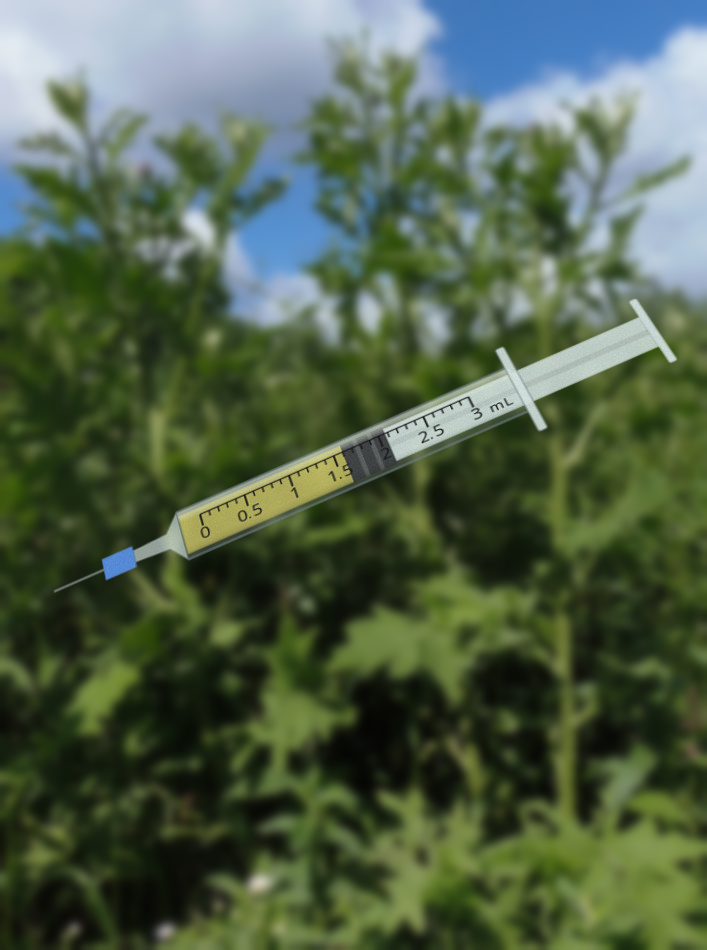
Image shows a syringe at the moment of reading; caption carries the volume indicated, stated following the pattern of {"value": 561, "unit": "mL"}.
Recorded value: {"value": 1.6, "unit": "mL"}
